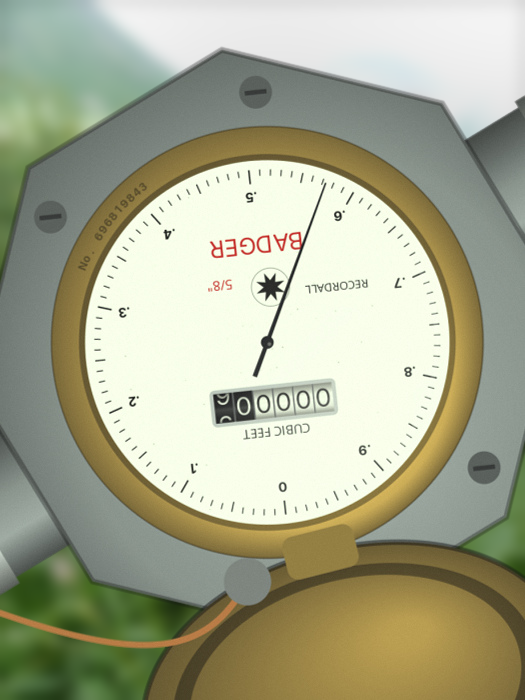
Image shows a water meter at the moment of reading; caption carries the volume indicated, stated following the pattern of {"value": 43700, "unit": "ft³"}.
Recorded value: {"value": 5.57, "unit": "ft³"}
